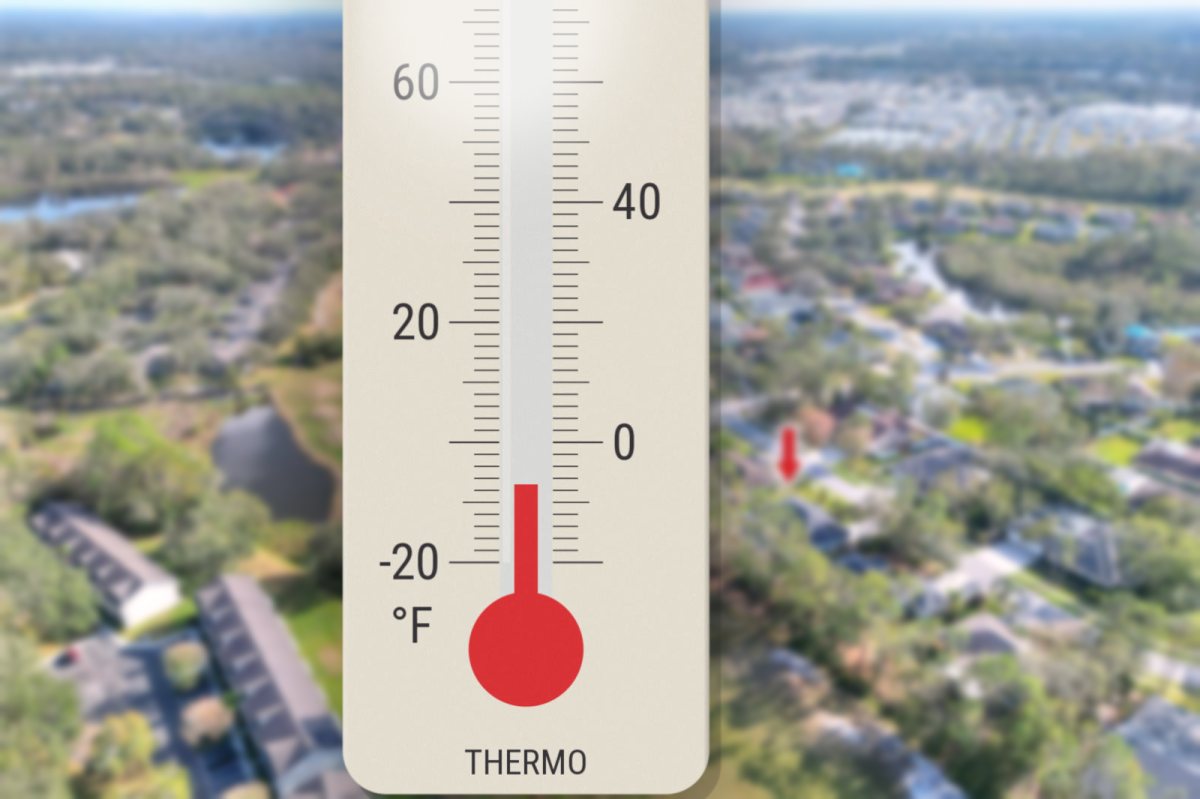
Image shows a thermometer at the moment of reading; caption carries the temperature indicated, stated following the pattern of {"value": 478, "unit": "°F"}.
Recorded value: {"value": -7, "unit": "°F"}
